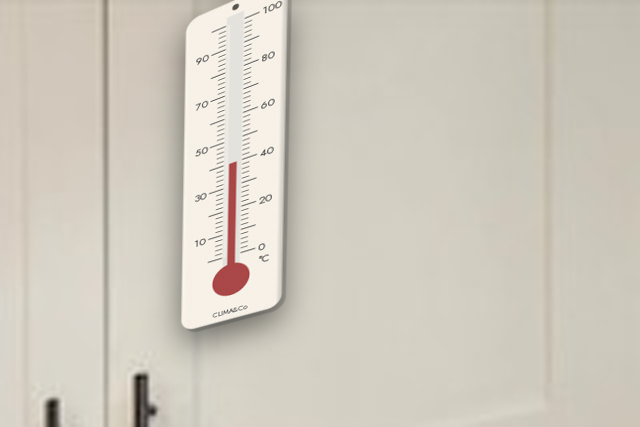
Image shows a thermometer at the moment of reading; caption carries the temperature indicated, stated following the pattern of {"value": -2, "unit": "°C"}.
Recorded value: {"value": 40, "unit": "°C"}
